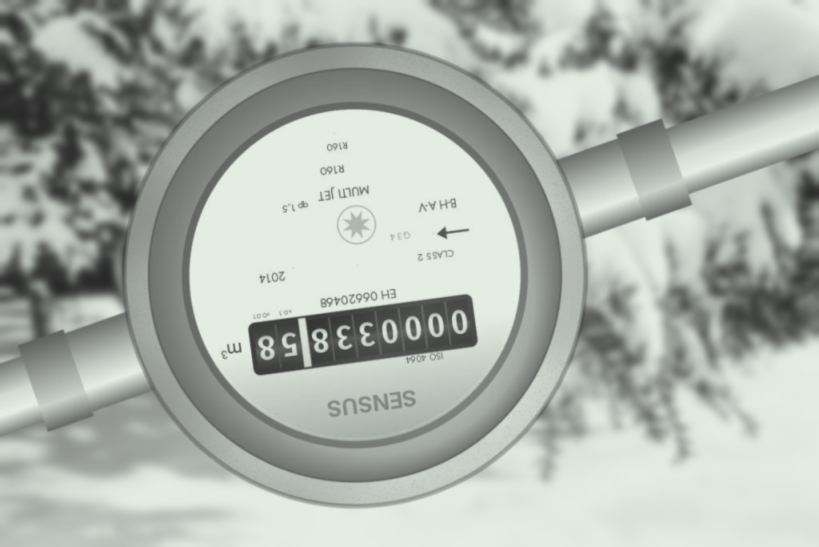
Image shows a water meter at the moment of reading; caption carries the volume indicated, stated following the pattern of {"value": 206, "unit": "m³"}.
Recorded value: {"value": 338.58, "unit": "m³"}
